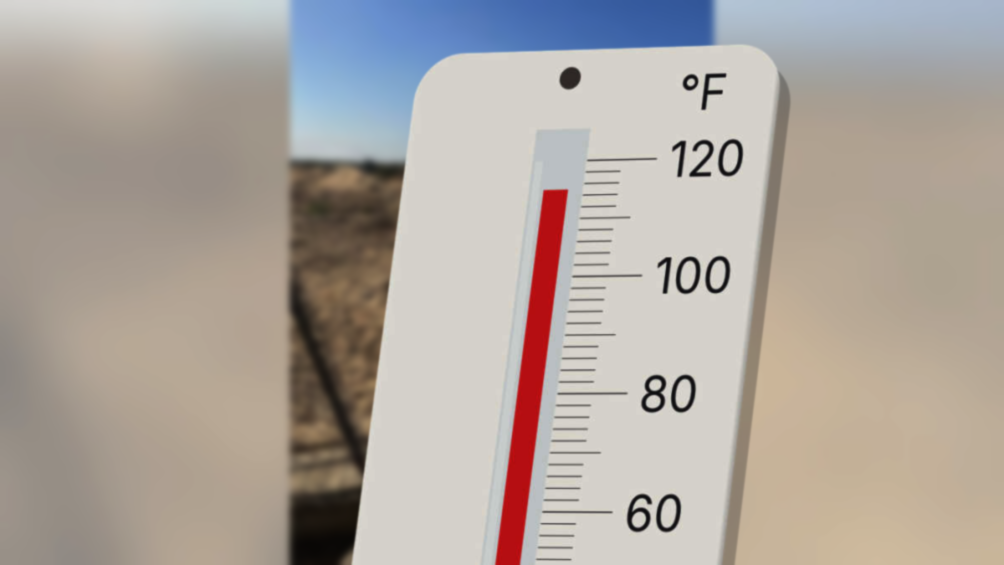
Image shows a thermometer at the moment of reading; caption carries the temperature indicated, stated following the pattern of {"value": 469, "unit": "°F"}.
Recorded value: {"value": 115, "unit": "°F"}
